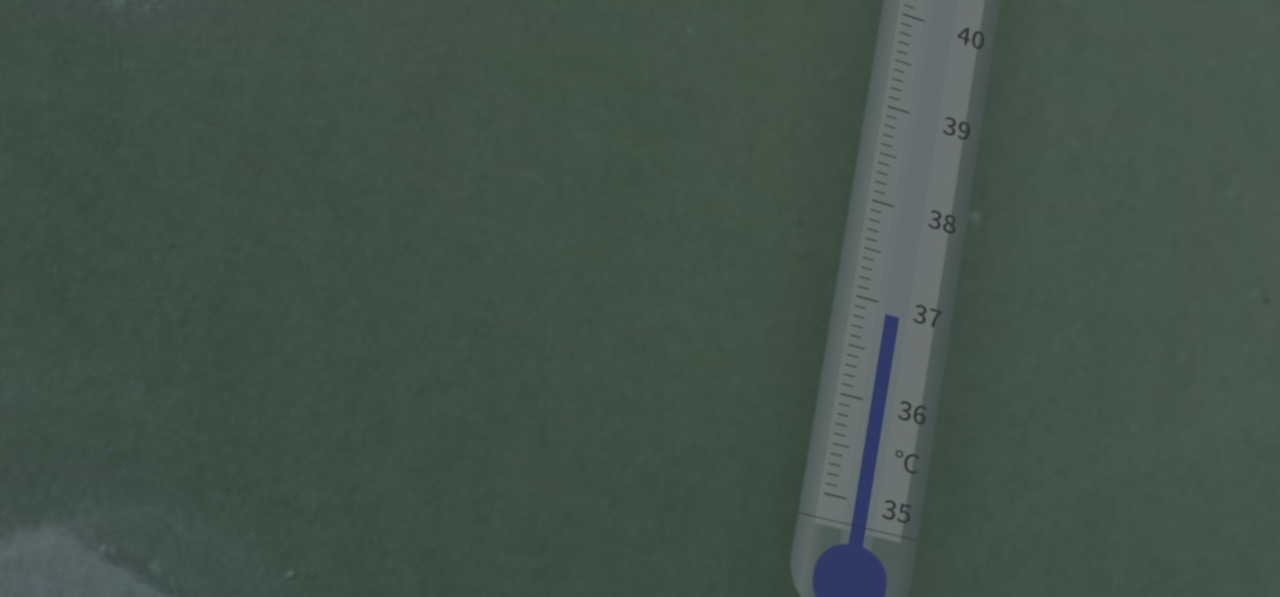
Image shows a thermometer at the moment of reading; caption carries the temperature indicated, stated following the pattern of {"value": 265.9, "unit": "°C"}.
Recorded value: {"value": 36.9, "unit": "°C"}
